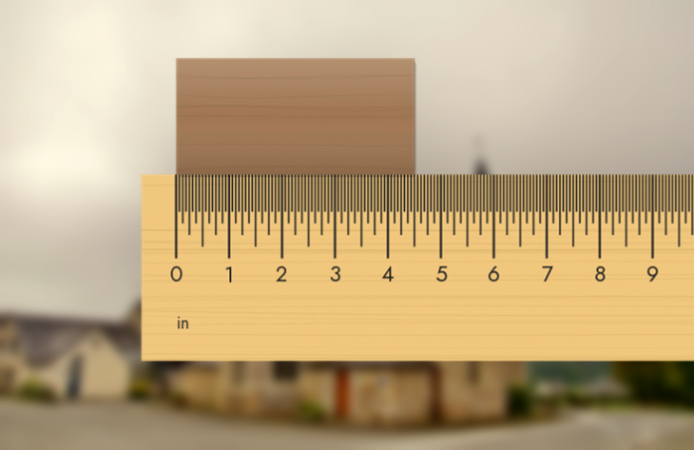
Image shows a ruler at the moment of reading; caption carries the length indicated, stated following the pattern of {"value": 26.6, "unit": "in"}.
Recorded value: {"value": 4.5, "unit": "in"}
